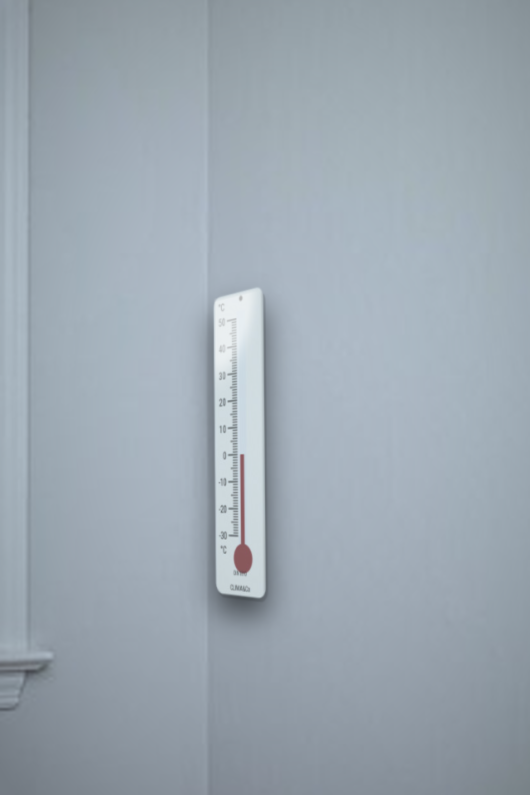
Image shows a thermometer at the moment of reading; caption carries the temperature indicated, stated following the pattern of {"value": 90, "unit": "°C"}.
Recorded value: {"value": 0, "unit": "°C"}
